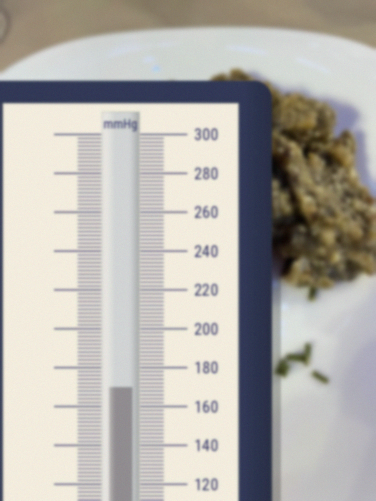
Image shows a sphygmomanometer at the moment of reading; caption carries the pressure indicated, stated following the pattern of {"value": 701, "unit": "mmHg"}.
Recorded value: {"value": 170, "unit": "mmHg"}
